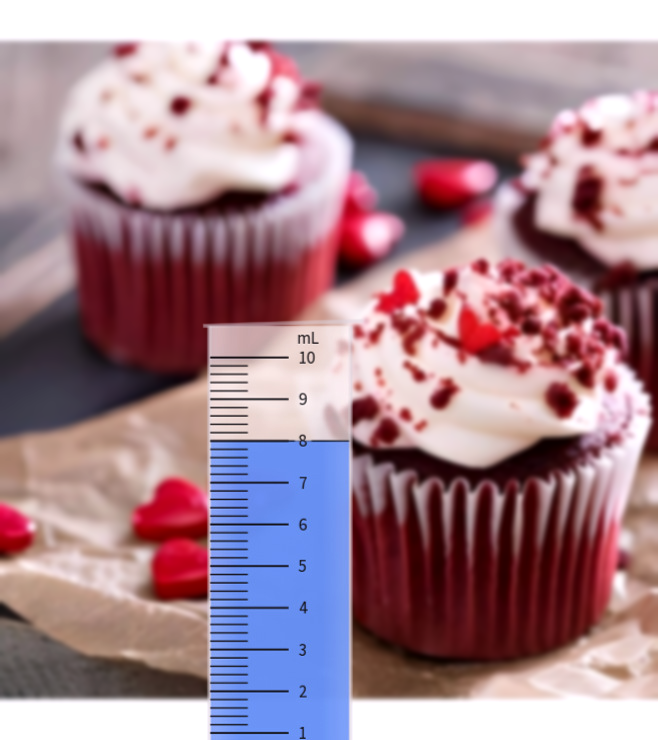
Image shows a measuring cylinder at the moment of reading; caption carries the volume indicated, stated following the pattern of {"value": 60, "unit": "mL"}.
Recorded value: {"value": 8, "unit": "mL"}
